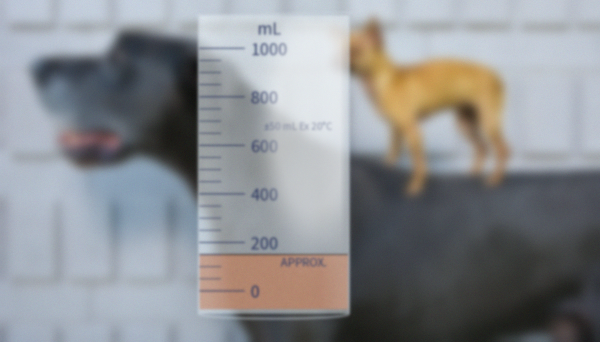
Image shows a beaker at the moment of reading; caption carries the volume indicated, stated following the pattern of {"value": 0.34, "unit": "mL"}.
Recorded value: {"value": 150, "unit": "mL"}
